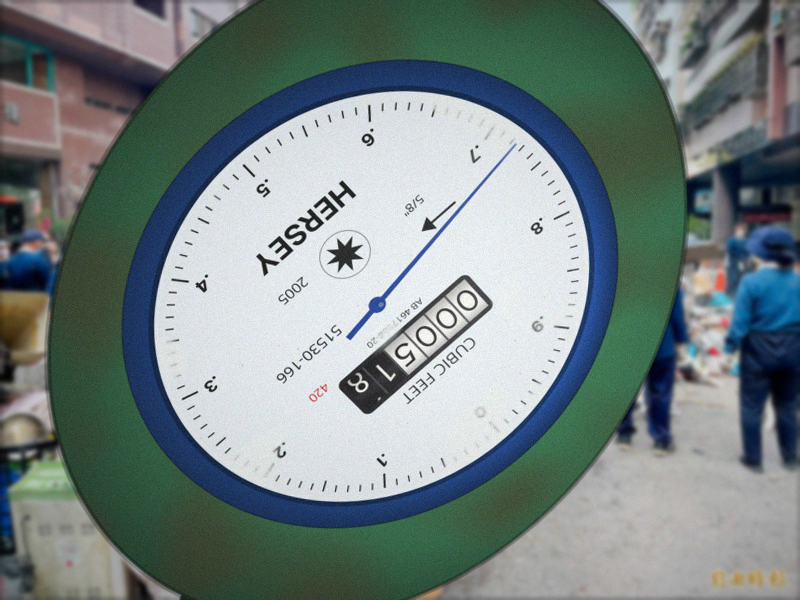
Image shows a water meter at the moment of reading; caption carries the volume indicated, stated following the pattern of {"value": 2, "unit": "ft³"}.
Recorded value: {"value": 517.72, "unit": "ft³"}
